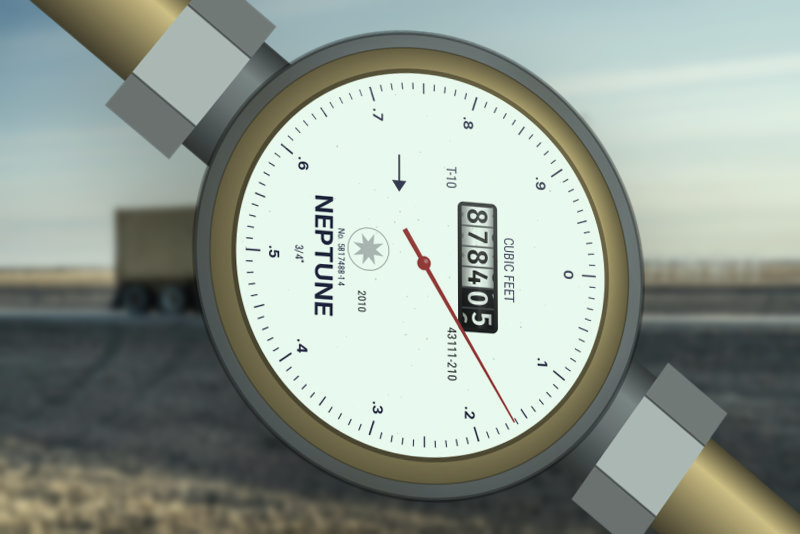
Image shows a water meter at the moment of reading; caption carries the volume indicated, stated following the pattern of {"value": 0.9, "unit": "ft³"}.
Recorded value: {"value": 878405.16, "unit": "ft³"}
